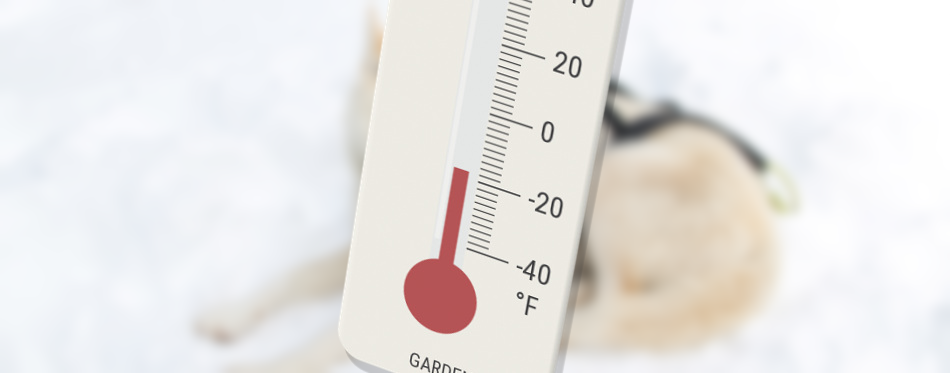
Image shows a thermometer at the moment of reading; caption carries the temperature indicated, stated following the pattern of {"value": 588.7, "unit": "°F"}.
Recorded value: {"value": -18, "unit": "°F"}
